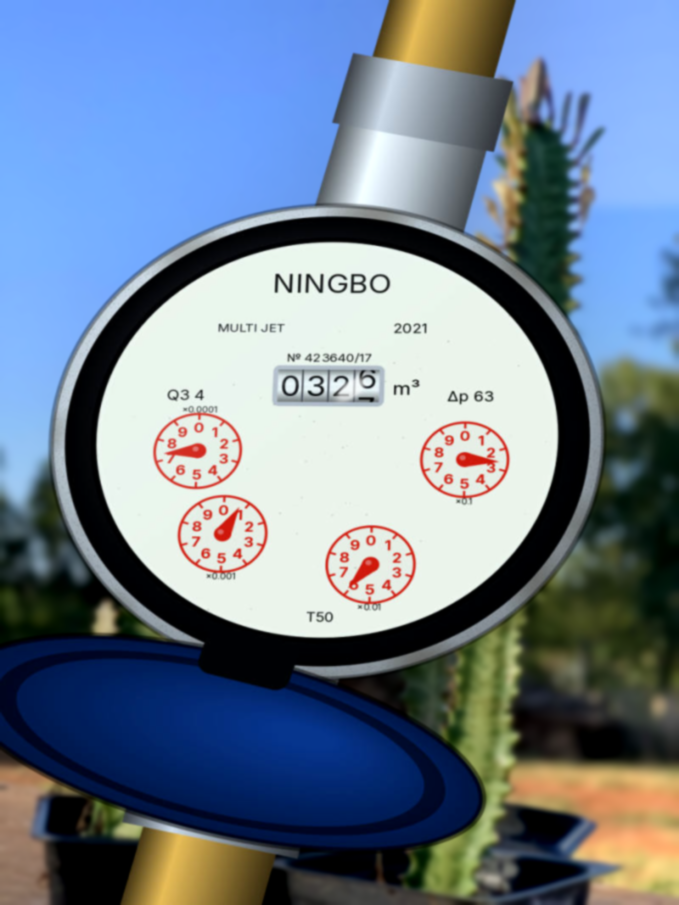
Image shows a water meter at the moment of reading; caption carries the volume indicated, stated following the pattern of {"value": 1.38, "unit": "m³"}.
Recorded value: {"value": 326.2607, "unit": "m³"}
